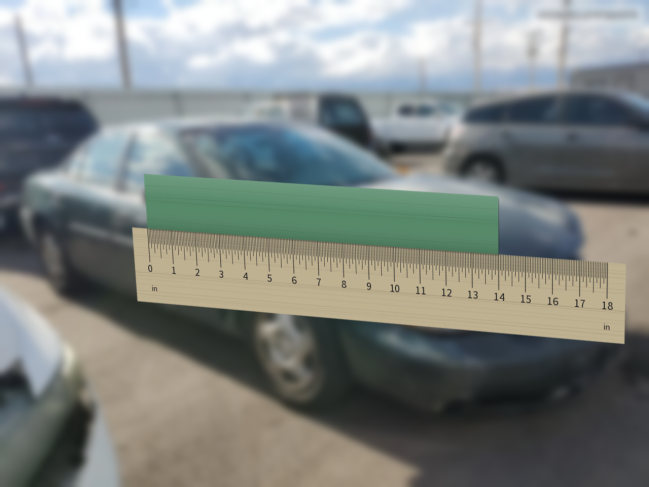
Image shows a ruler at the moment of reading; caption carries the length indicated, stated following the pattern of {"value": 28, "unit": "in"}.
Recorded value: {"value": 14, "unit": "in"}
